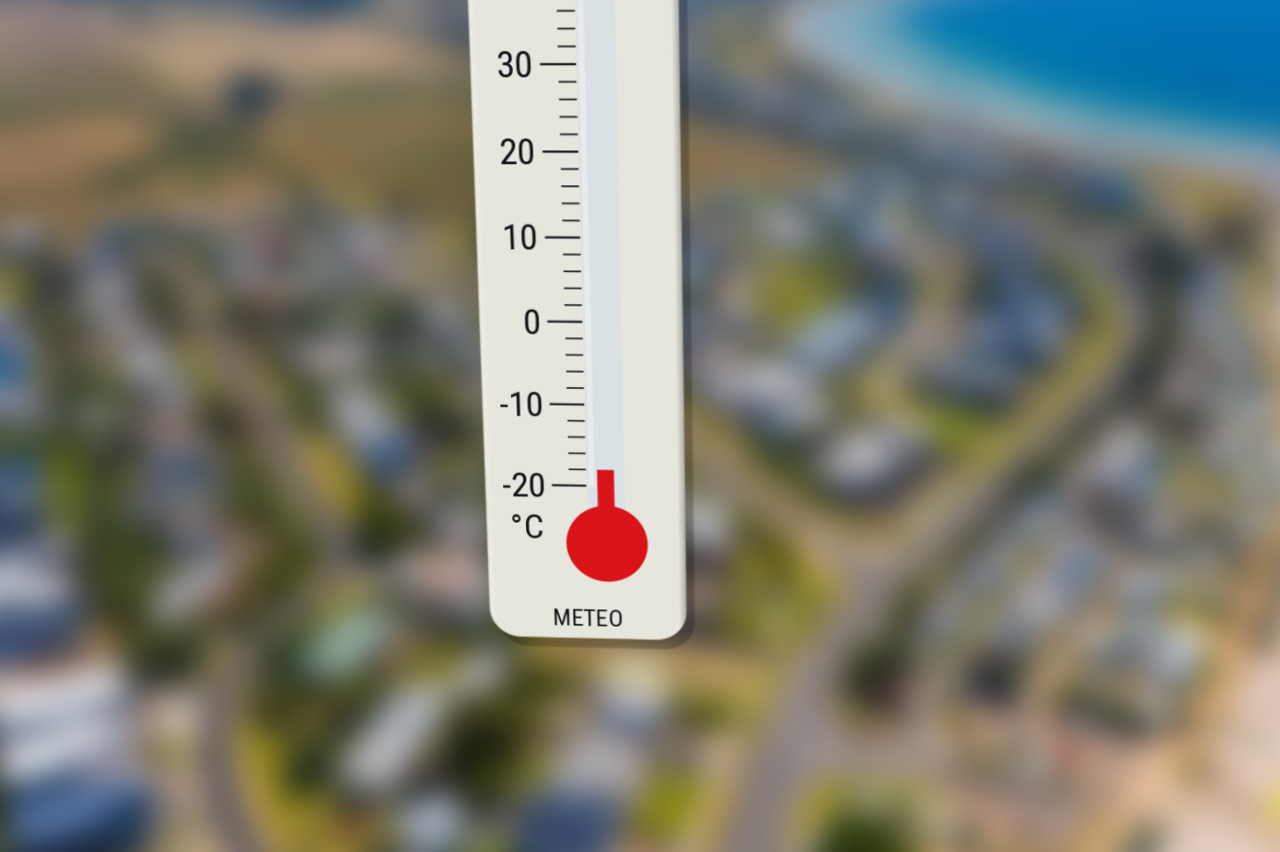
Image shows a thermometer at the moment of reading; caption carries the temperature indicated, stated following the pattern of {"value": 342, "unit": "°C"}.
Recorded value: {"value": -18, "unit": "°C"}
